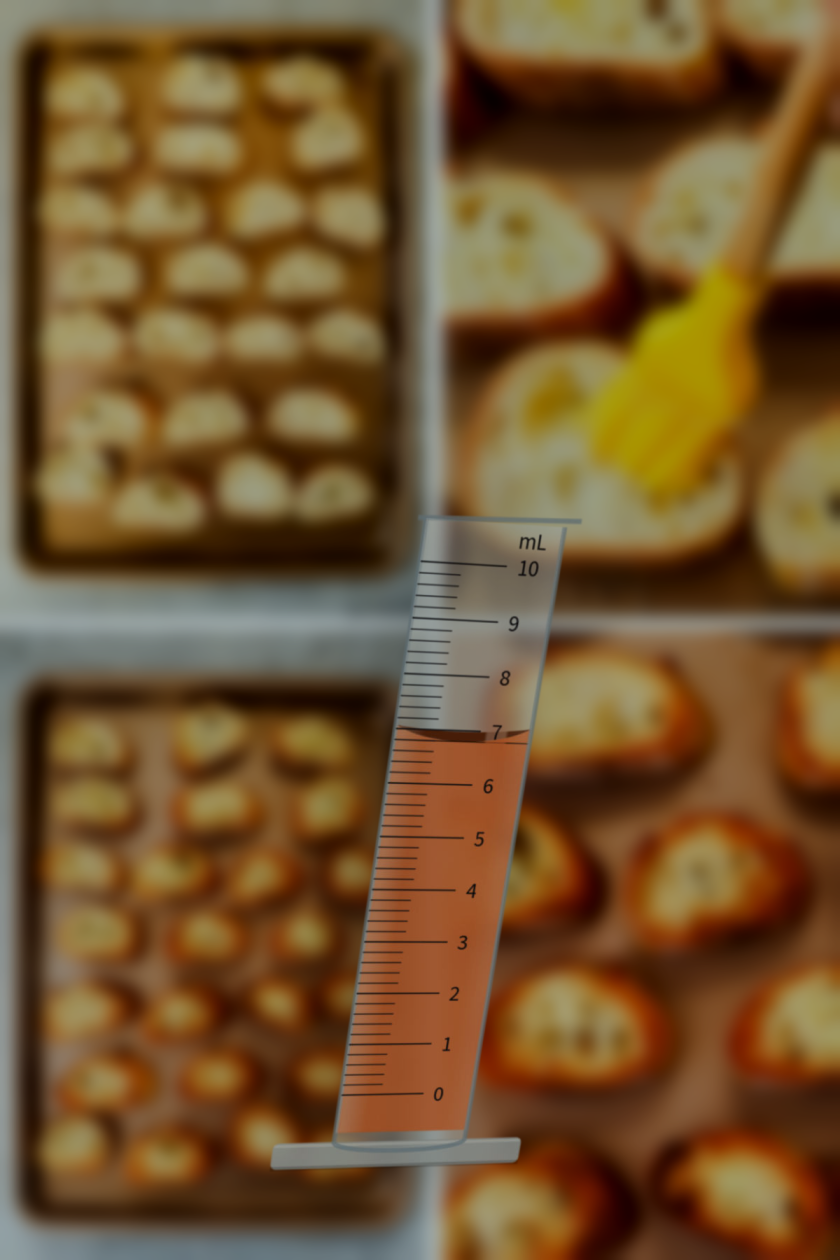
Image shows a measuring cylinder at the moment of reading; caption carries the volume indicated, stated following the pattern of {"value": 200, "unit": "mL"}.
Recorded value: {"value": 6.8, "unit": "mL"}
